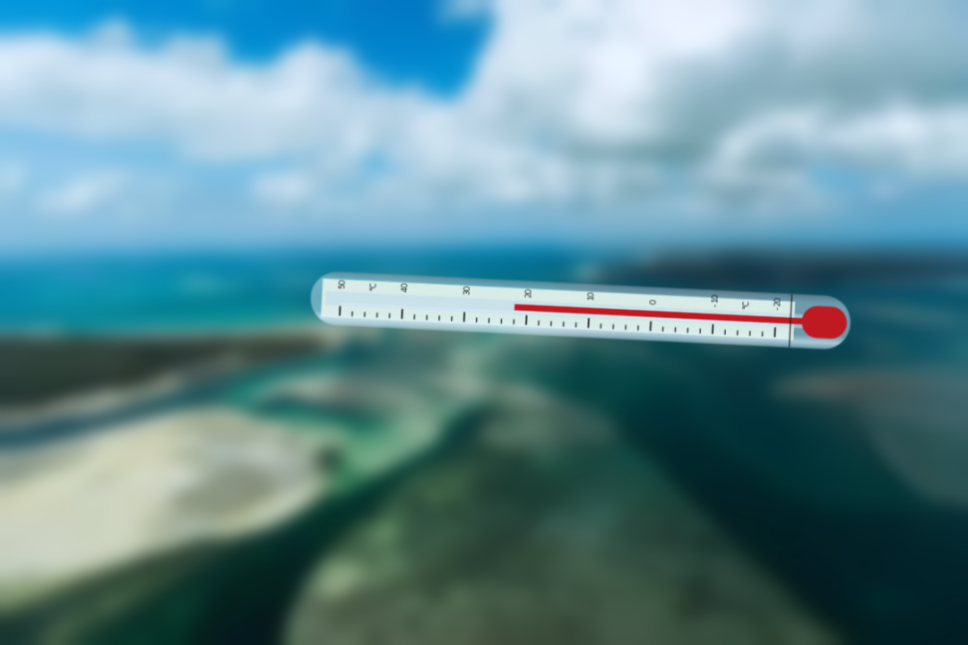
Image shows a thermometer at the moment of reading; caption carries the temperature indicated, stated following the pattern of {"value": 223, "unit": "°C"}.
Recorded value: {"value": 22, "unit": "°C"}
